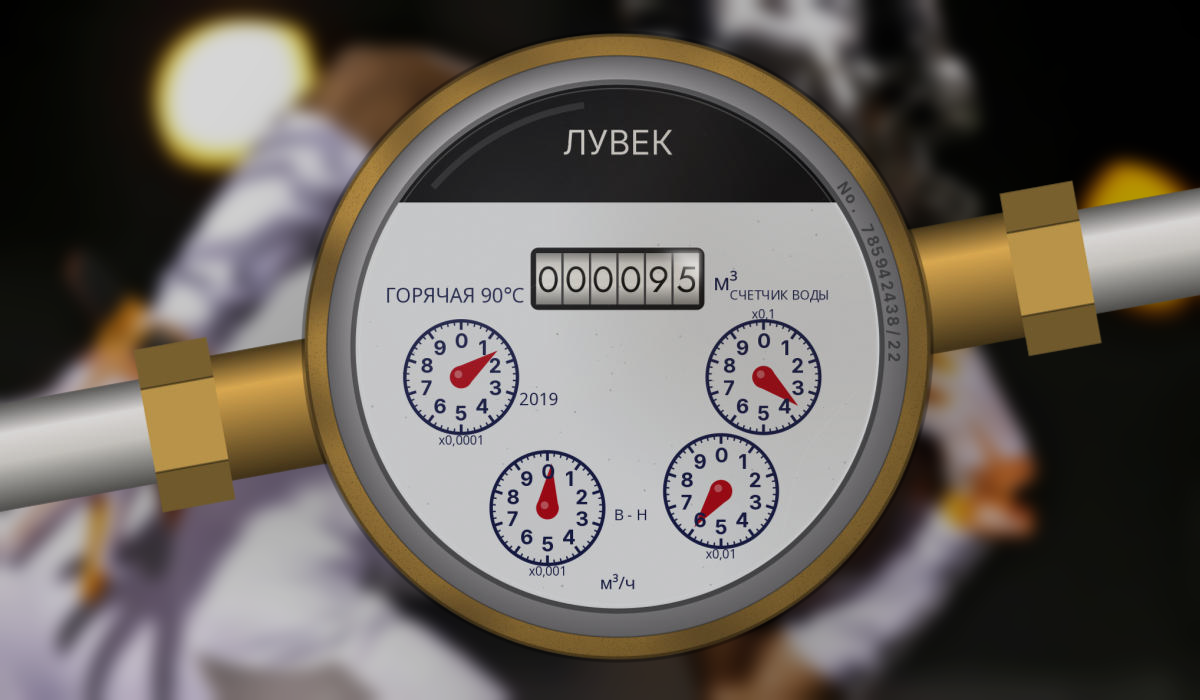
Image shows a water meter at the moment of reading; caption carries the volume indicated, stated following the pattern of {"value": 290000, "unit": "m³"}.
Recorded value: {"value": 95.3601, "unit": "m³"}
